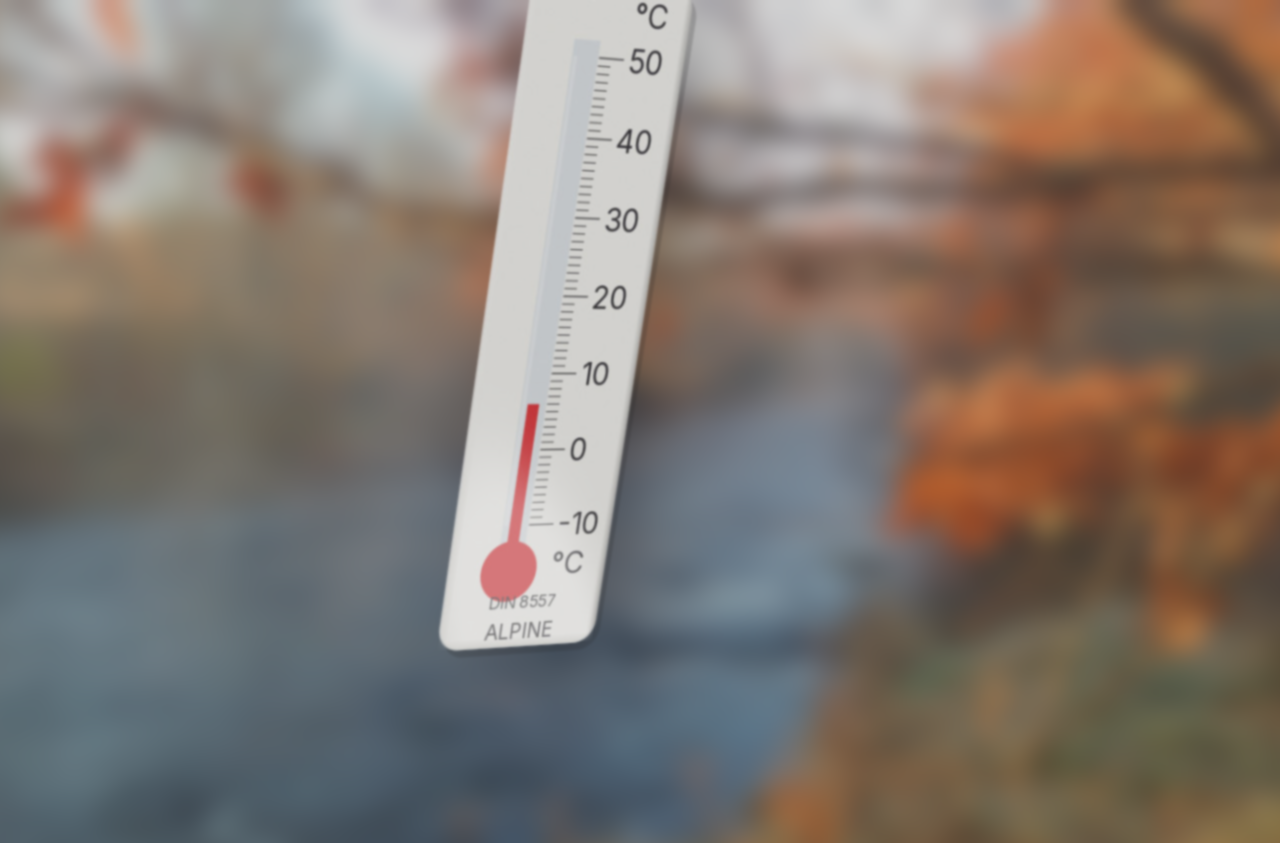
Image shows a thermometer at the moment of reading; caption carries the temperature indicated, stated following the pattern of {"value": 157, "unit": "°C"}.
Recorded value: {"value": 6, "unit": "°C"}
